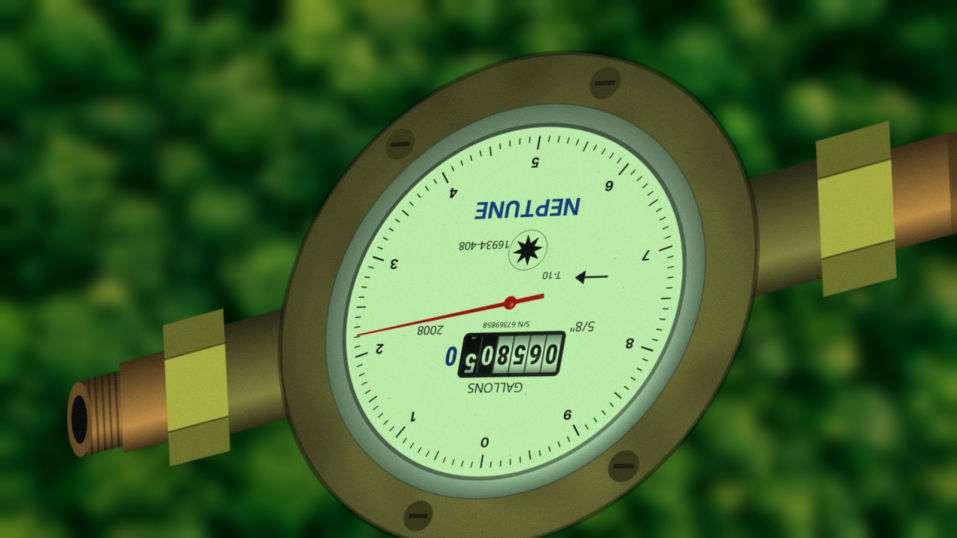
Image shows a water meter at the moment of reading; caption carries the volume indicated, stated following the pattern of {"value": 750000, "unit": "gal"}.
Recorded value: {"value": 658052.2, "unit": "gal"}
